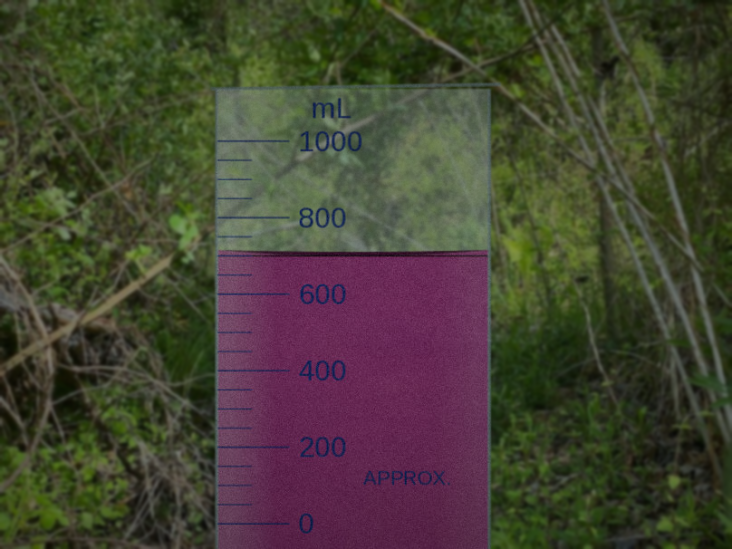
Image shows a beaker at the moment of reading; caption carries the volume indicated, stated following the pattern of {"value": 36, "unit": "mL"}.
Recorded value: {"value": 700, "unit": "mL"}
